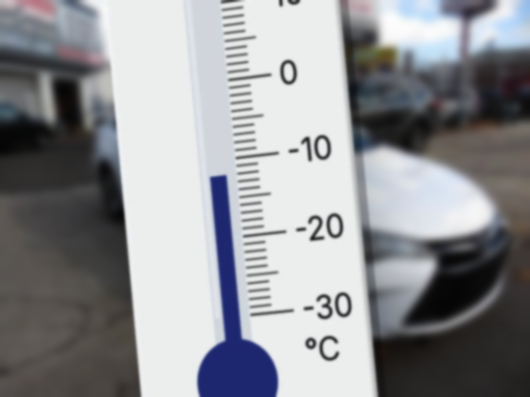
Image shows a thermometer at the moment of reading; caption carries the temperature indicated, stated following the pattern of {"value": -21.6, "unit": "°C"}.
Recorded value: {"value": -12, "unit": "°C"}
